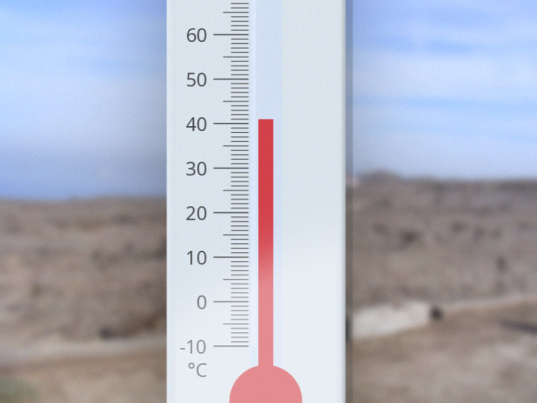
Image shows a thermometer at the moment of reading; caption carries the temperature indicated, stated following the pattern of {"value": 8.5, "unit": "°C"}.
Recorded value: {"value": 41, "unit": "°C"}
